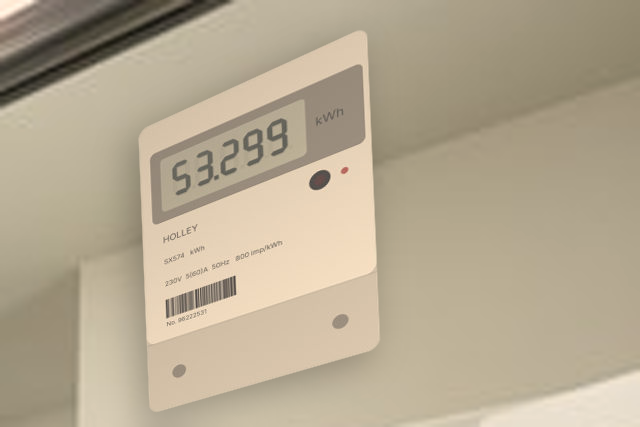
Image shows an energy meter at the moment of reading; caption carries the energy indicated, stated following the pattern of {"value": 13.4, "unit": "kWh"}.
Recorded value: {"value": 53.299, "unit": "kWh"}
